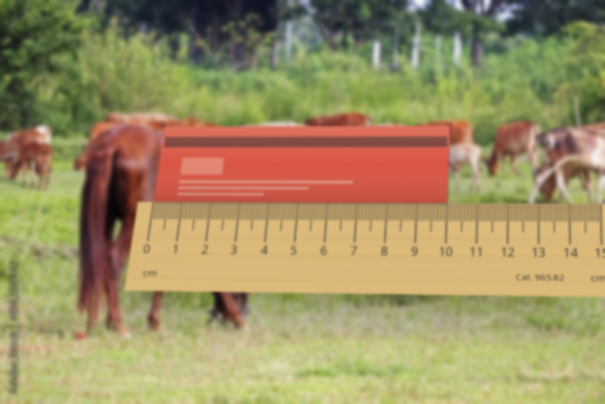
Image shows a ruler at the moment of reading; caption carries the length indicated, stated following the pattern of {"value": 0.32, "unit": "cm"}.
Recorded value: {"value": 10, "unit": "cm"}
